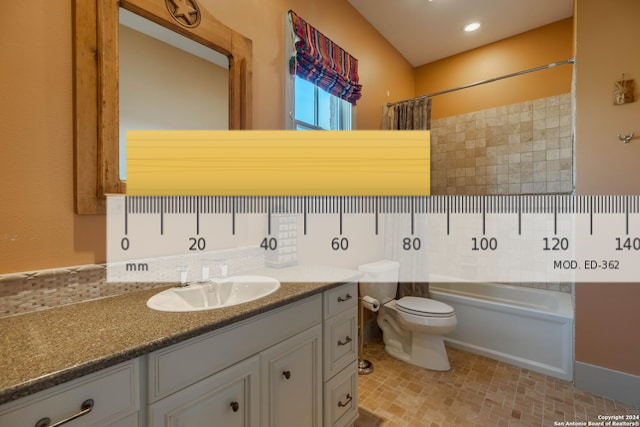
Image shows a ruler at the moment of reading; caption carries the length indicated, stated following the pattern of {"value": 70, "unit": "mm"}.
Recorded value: {"value": 85, "unit": "mm"}
